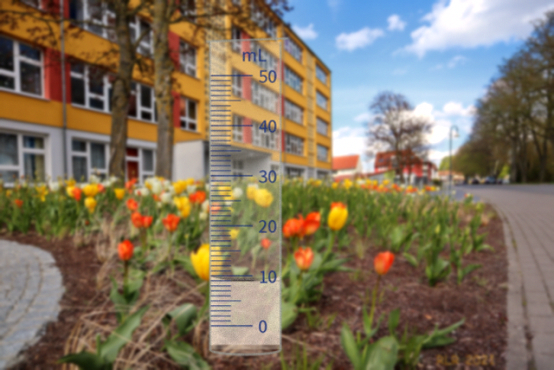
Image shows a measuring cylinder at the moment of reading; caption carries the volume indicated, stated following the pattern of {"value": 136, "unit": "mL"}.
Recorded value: {"value": 9, "unit": "mL"}
